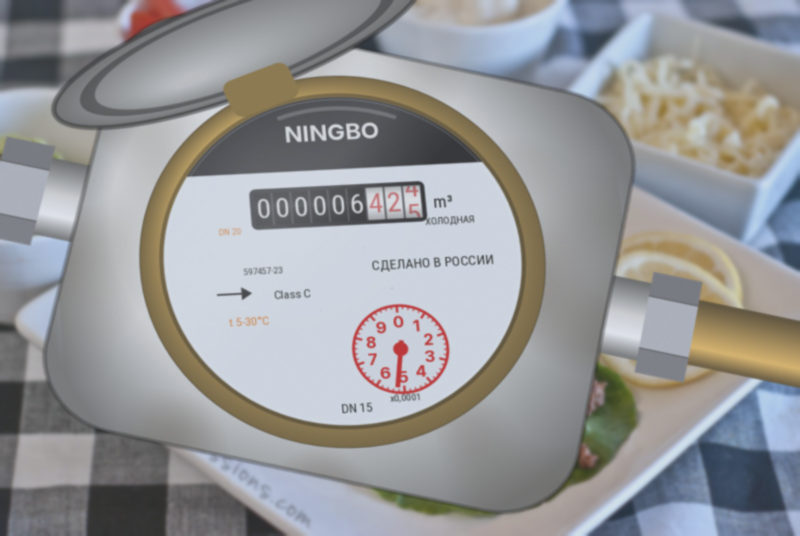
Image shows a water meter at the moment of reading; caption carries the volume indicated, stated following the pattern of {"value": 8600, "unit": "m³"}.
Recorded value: {"value": 6.4245, "unit": "m³"}
